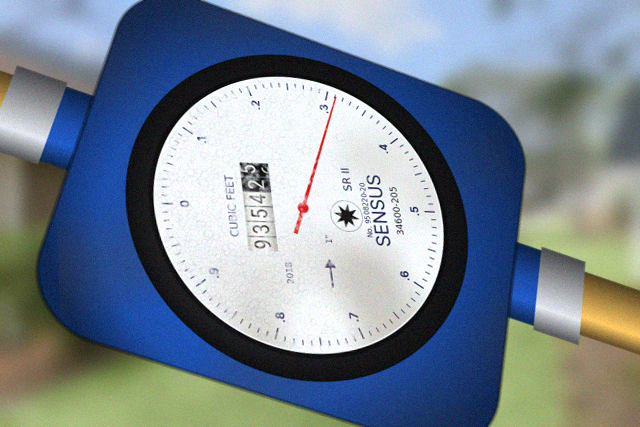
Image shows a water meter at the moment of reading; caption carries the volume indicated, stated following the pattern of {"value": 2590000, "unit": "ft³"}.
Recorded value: {"value": 935425.31, "unit": "ft³"}
